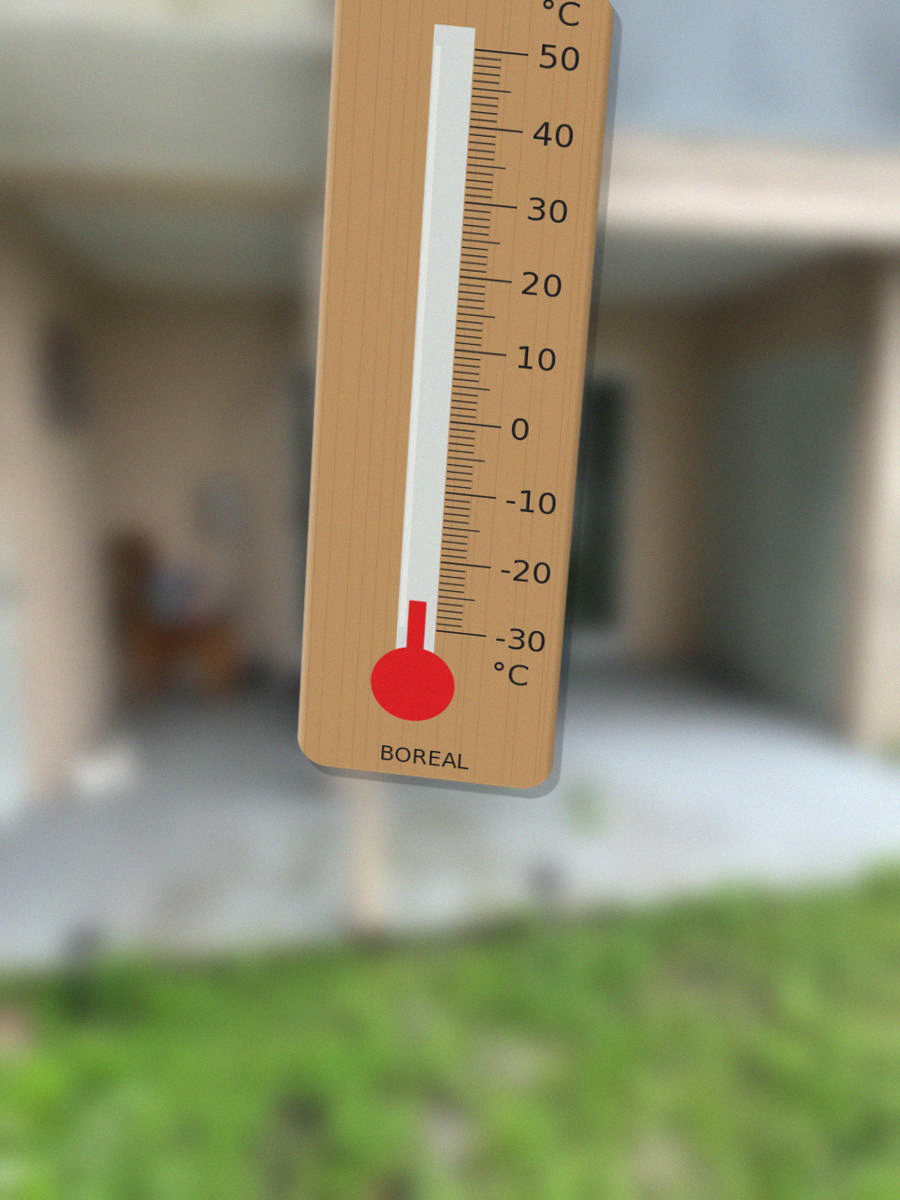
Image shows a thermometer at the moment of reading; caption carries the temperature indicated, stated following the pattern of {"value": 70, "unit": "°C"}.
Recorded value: {"value": -26, "unit": "°C"}
